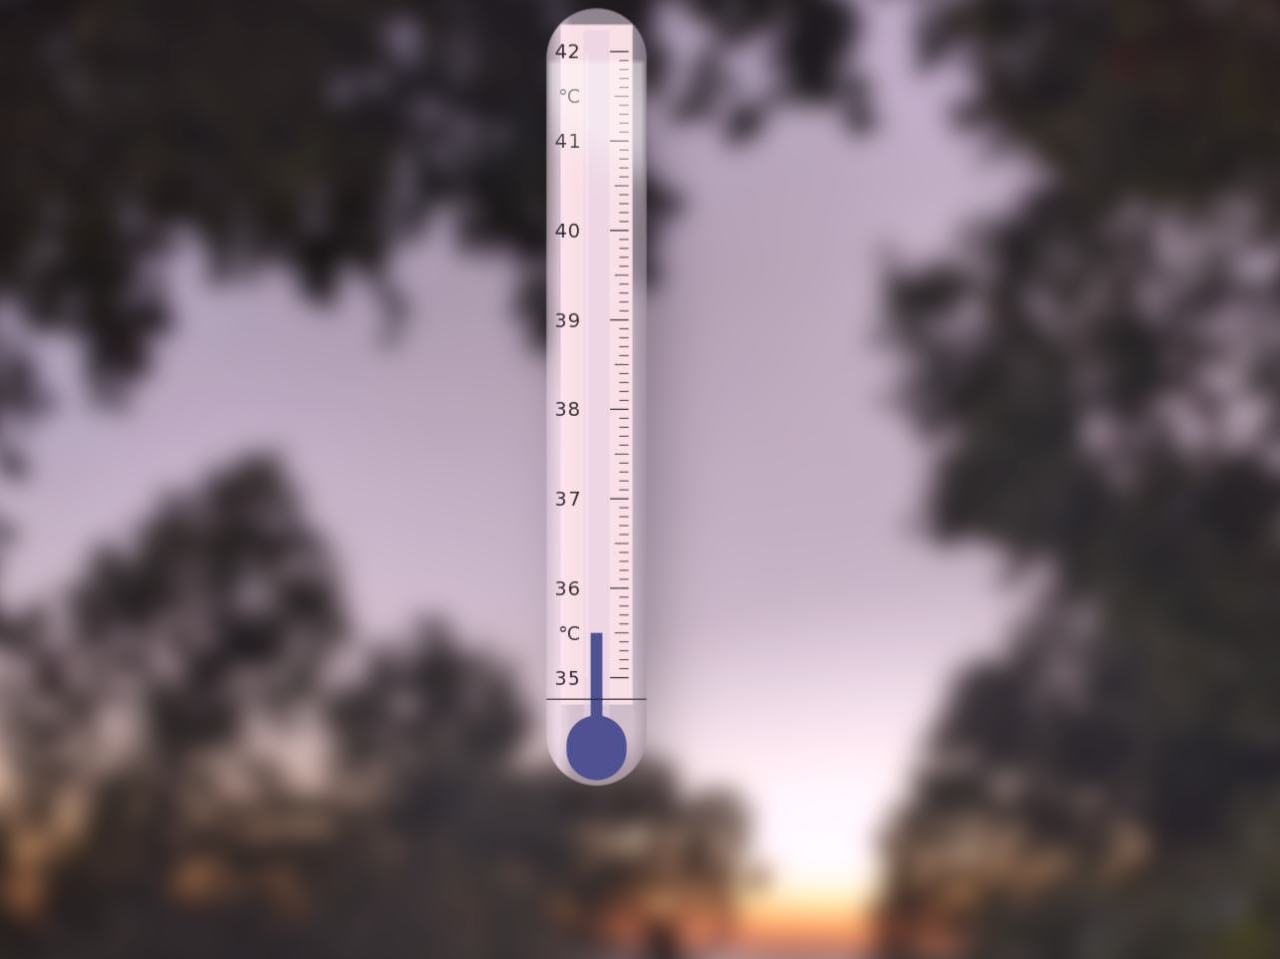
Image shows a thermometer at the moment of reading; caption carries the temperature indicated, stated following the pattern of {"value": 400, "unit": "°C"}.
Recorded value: {"value": 35.5, "unit": "°C"}
